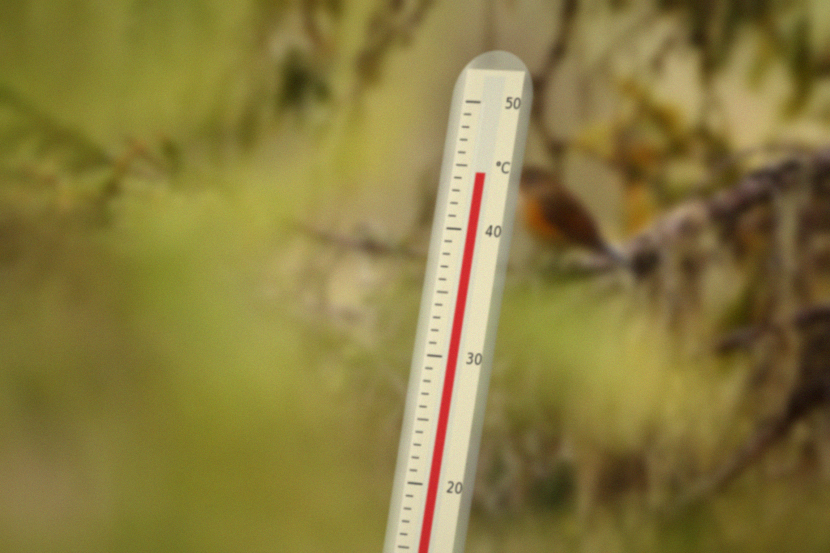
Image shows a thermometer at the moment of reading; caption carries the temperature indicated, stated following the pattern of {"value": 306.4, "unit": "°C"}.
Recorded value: {"value": 44.5, "unit": "°C"}
